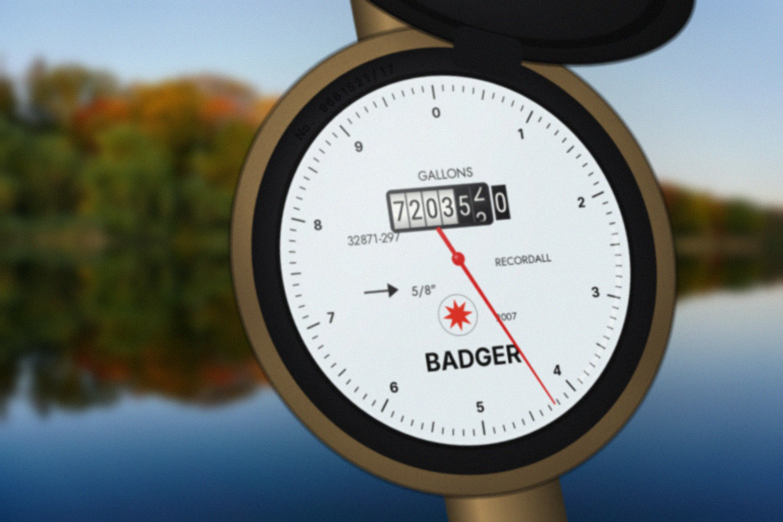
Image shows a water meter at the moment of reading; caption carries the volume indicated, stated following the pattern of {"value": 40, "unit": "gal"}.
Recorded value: {"value": 7203524.2, "unit": "gal"}
